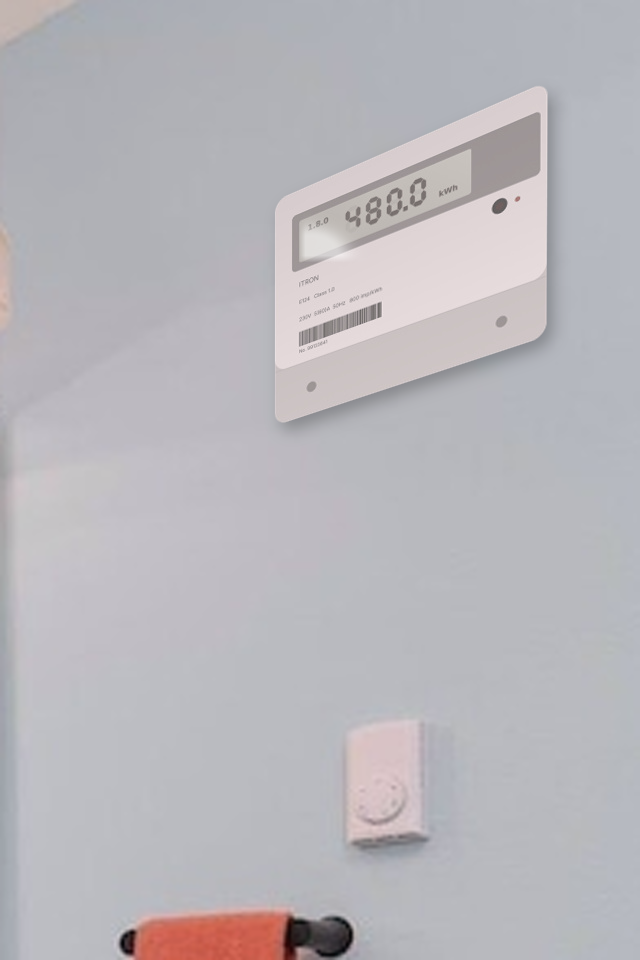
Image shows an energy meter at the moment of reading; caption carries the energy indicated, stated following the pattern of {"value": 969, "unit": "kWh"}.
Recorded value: {"value": 480.0, "unit": "kWh"}
